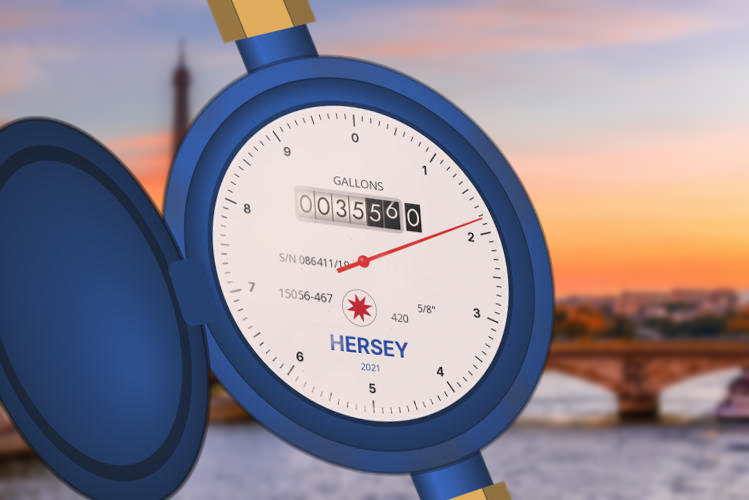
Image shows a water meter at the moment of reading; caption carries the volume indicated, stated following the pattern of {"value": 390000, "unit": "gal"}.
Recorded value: {"value": 35561.8, "unit": "gal"}
